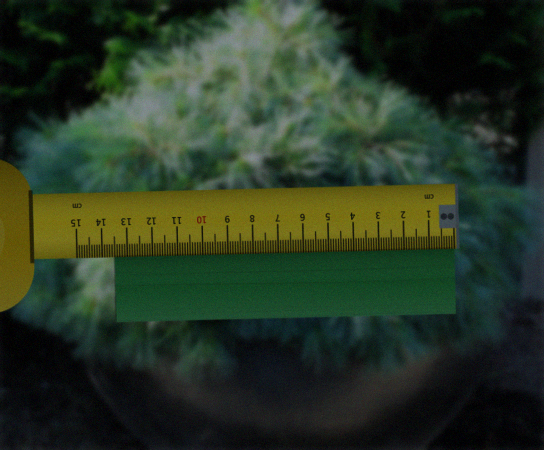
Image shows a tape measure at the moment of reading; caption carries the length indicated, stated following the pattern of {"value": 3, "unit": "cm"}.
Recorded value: {"value": 13.5, "unit": "cm"}
